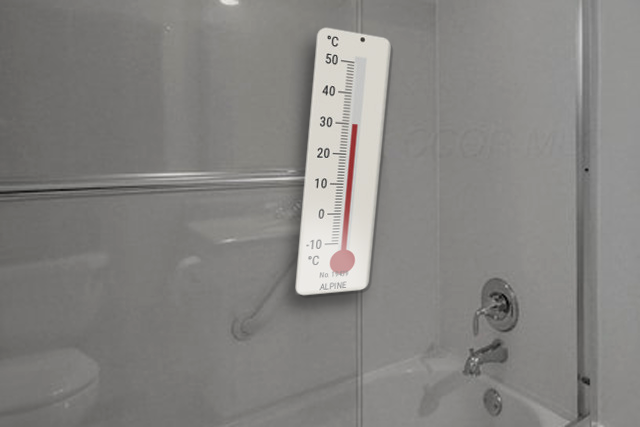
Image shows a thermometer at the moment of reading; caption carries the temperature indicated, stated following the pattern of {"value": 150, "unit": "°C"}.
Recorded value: {"value": 30, "unit": "°C"}
